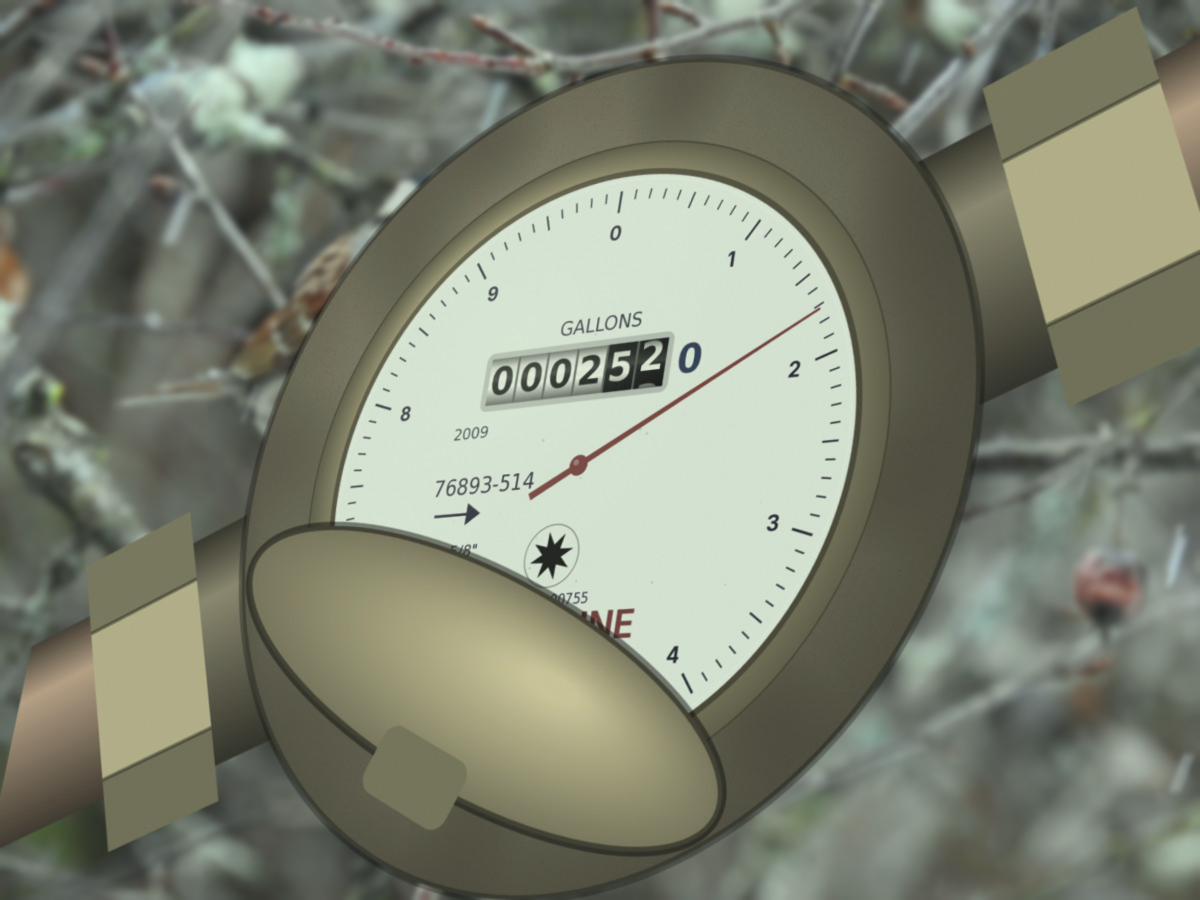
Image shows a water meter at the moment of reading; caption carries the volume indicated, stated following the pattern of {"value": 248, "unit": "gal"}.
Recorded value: {"value": 2521.7, "unit": "gal"}
